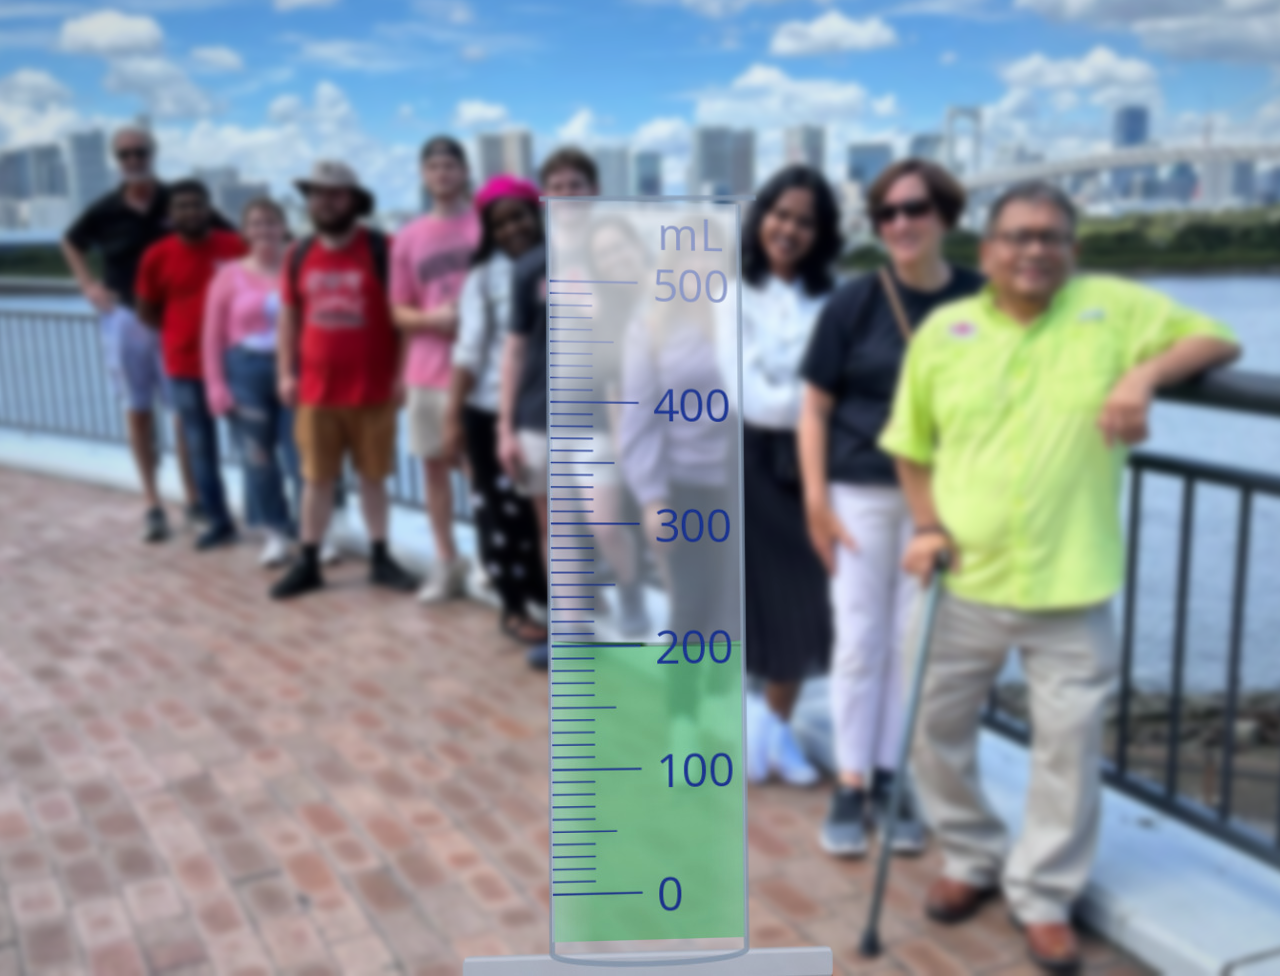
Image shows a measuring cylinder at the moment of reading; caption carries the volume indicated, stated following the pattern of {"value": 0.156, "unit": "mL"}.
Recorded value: {"value": 200, "unit": "mL"}
